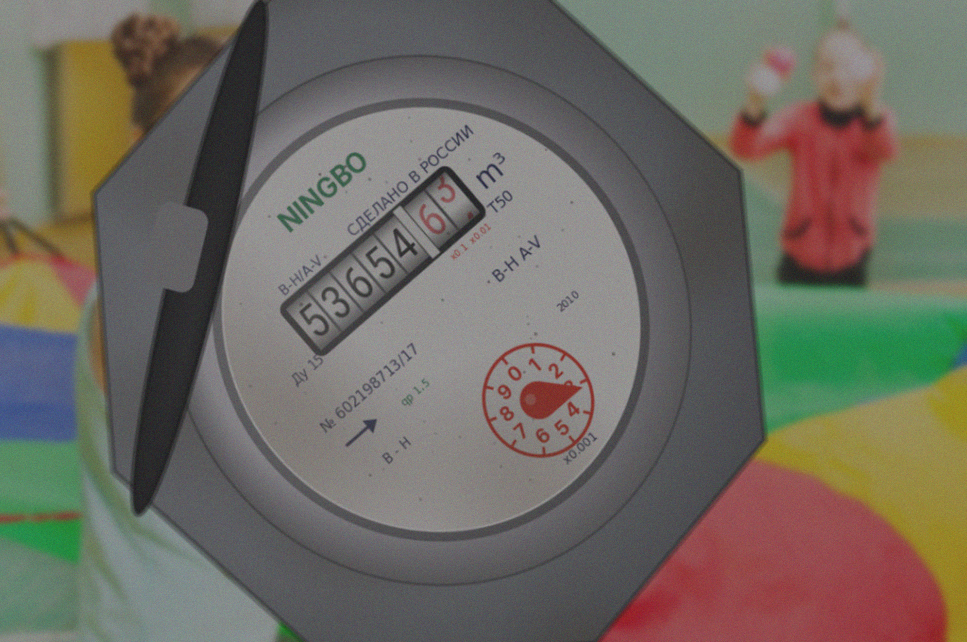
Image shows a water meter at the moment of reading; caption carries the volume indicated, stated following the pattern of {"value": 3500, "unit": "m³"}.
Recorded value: {"value": 53654.633, "unit": "m³"}
